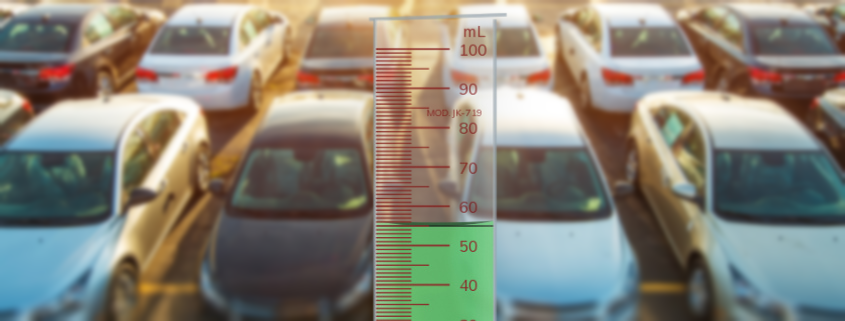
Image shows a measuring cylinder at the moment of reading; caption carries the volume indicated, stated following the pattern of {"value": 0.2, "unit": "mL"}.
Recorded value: {"value": 55, "unit": "mL"}
